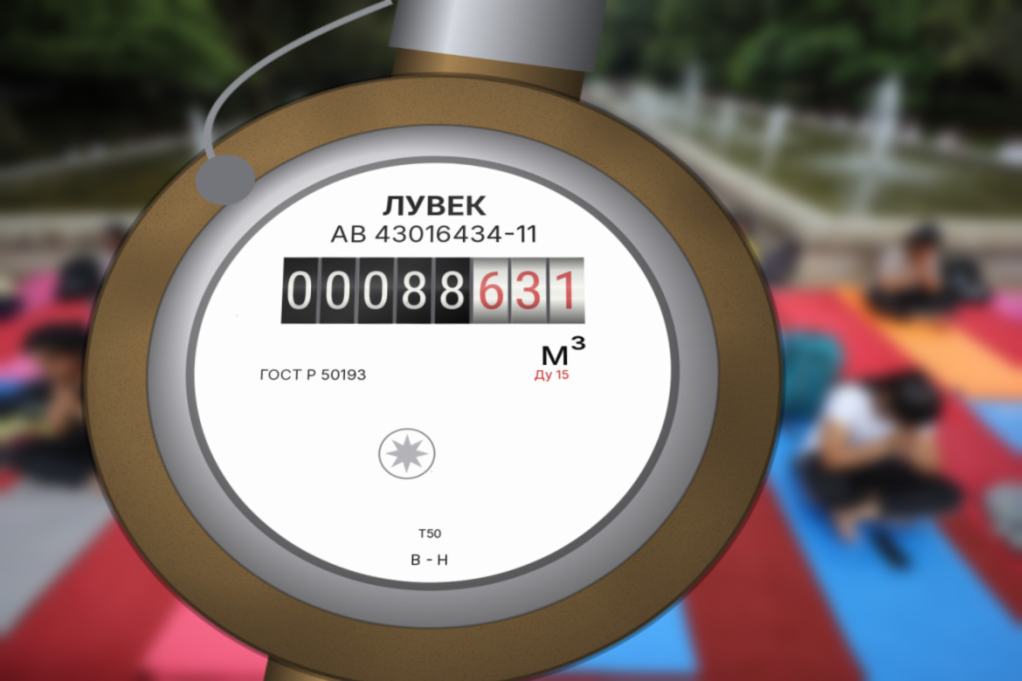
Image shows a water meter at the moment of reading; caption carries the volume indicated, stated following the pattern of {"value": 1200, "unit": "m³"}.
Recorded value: {"value": 88.631, "unit": "m³"}
